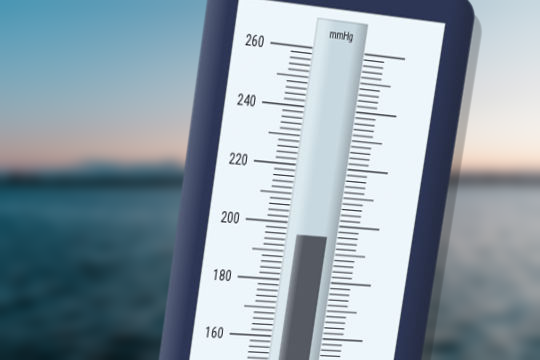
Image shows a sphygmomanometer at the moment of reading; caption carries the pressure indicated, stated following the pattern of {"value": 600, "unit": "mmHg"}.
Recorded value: {"value": 196, "unit": "mmHg"}
